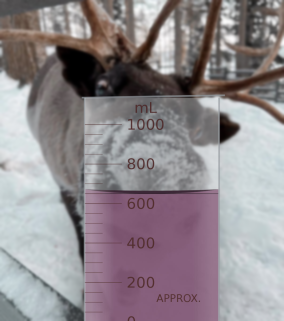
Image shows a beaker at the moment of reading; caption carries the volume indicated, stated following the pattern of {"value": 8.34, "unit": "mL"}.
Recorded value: {"value": 650, "unit": "mL"}
